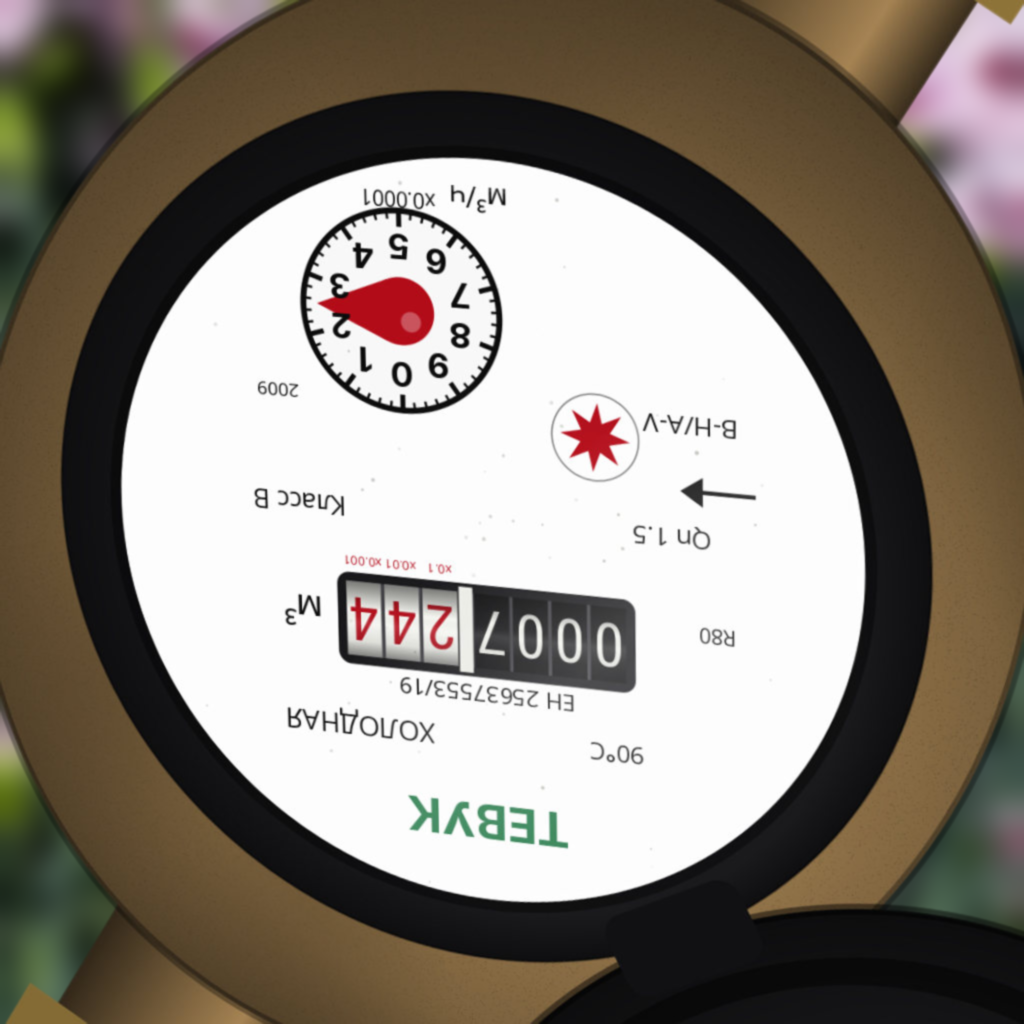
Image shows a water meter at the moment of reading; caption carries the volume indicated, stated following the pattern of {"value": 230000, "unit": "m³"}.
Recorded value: {"value": 7.2442, "unit": "m³"}
